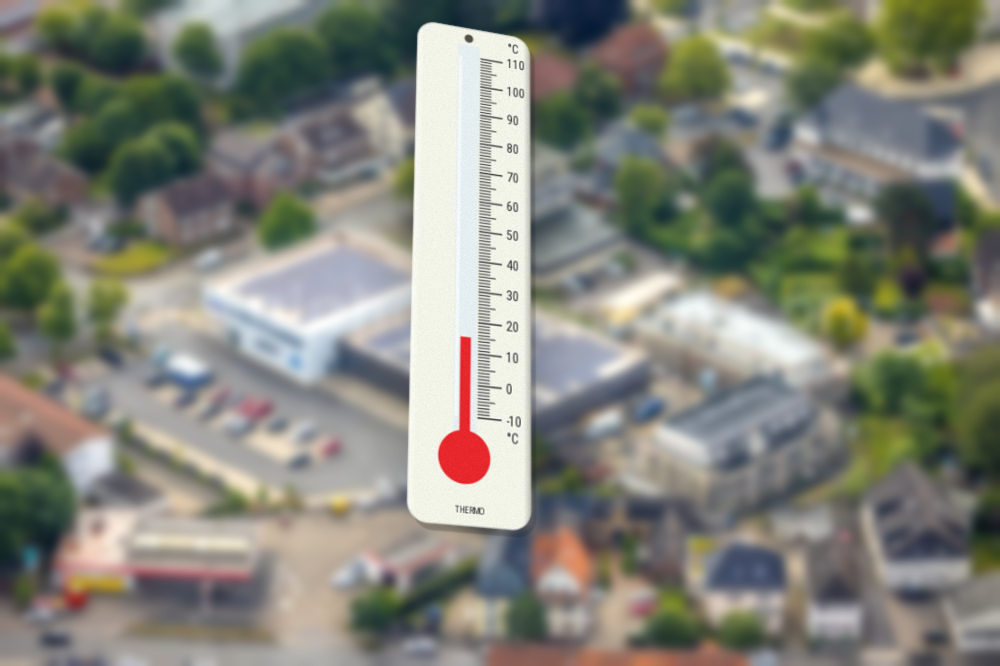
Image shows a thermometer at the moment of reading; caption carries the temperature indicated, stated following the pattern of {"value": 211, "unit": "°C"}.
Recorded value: {"value": 15, "unit": "°C"}
